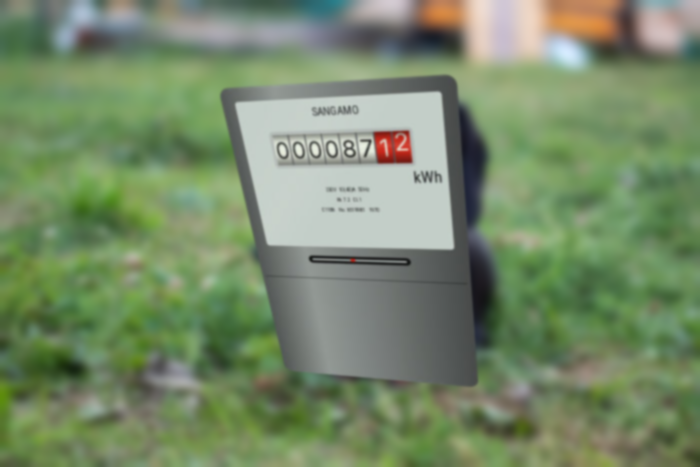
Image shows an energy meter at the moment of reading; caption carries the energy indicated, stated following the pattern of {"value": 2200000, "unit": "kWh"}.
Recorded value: {"value": 87.12, "unit": "kWh"}
